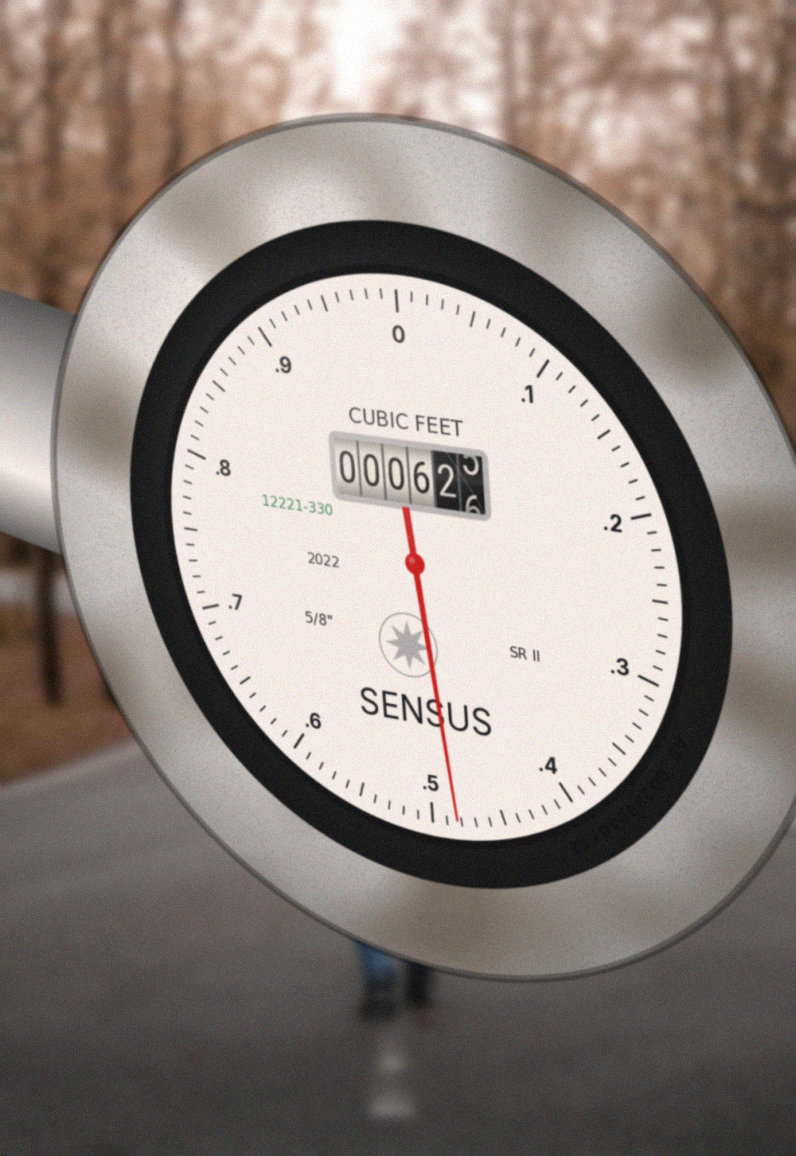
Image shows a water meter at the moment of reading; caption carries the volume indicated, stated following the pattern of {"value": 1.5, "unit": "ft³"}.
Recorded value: {"value": 625.48, "unit": "ft³"}
